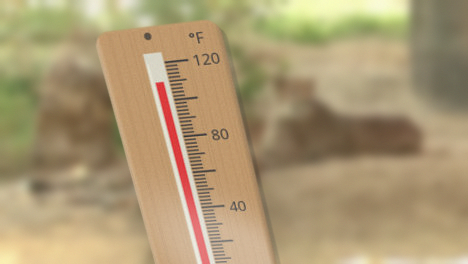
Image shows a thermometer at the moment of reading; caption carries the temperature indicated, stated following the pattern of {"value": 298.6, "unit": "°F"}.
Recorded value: {"value": 110, "unit": "°F"}
